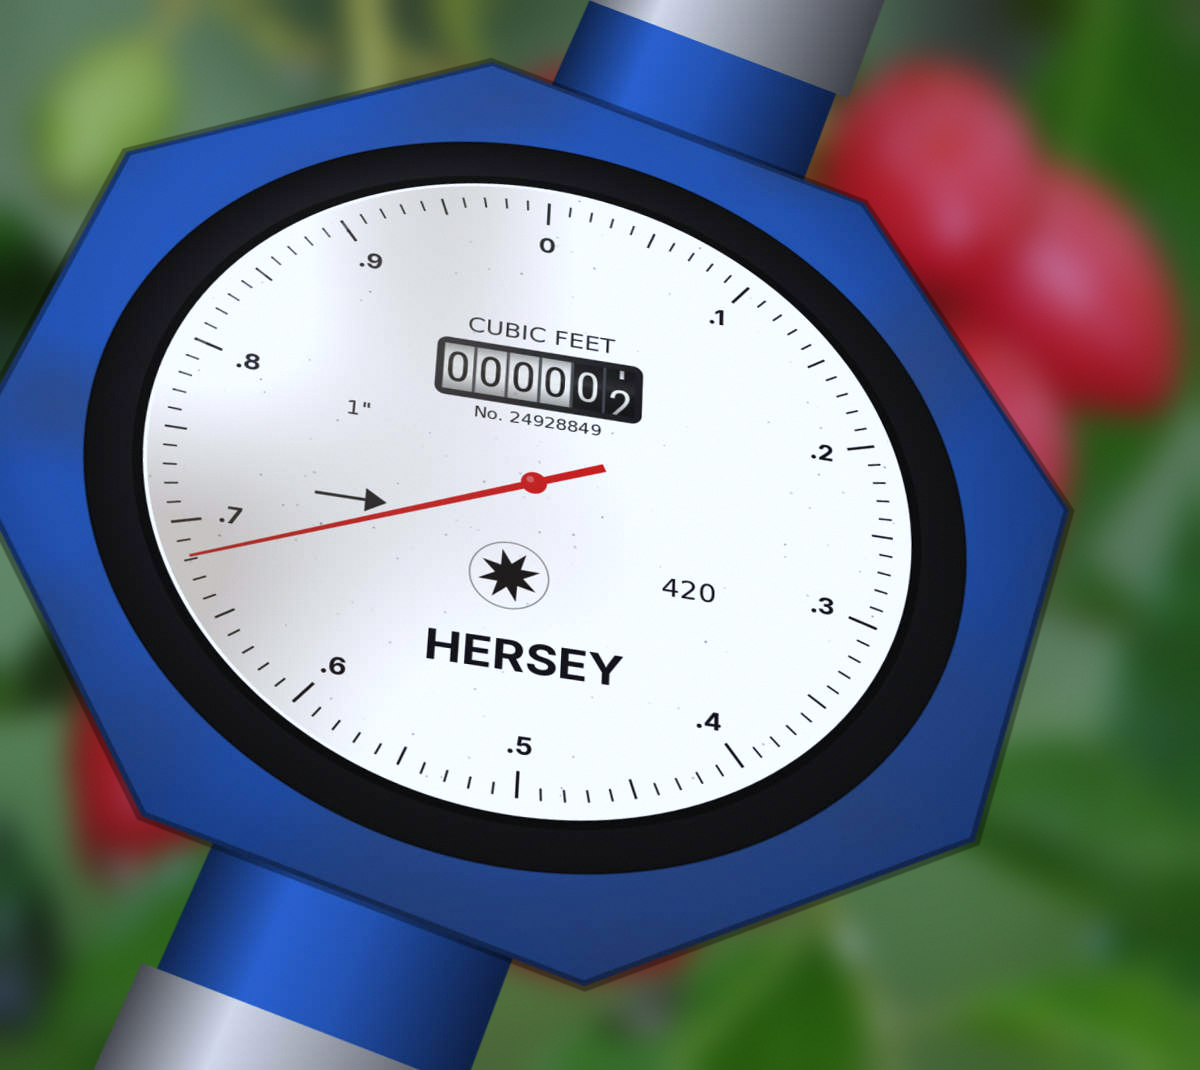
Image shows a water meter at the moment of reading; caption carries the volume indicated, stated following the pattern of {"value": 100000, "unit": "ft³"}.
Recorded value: {"value": 1.68, "unit": "ft³"}
